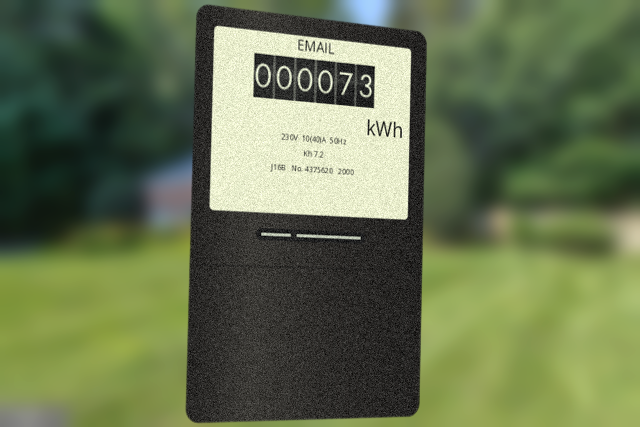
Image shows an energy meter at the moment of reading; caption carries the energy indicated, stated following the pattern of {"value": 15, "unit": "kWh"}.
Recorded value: {"value": 73, "unit": "kWh"}
